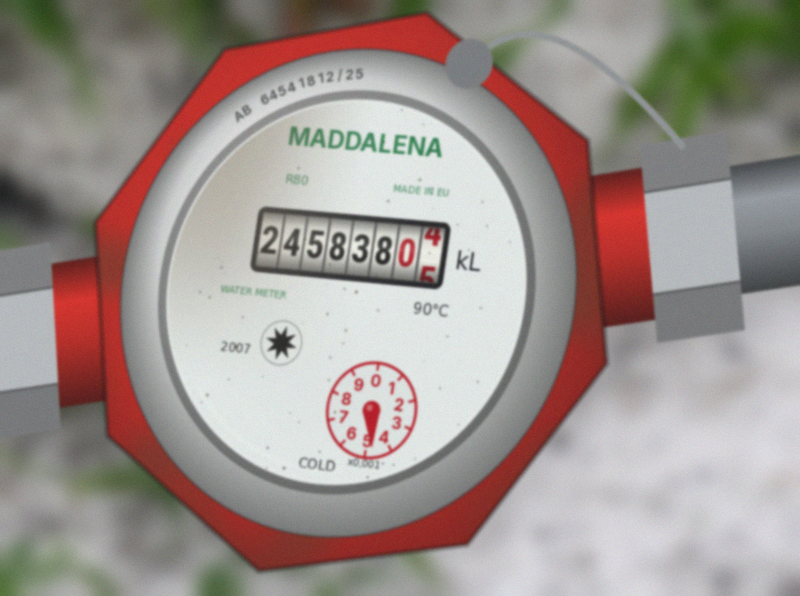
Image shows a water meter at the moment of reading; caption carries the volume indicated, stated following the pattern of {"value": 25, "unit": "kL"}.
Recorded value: {"value": 245838.044, "unit": "kL"}
